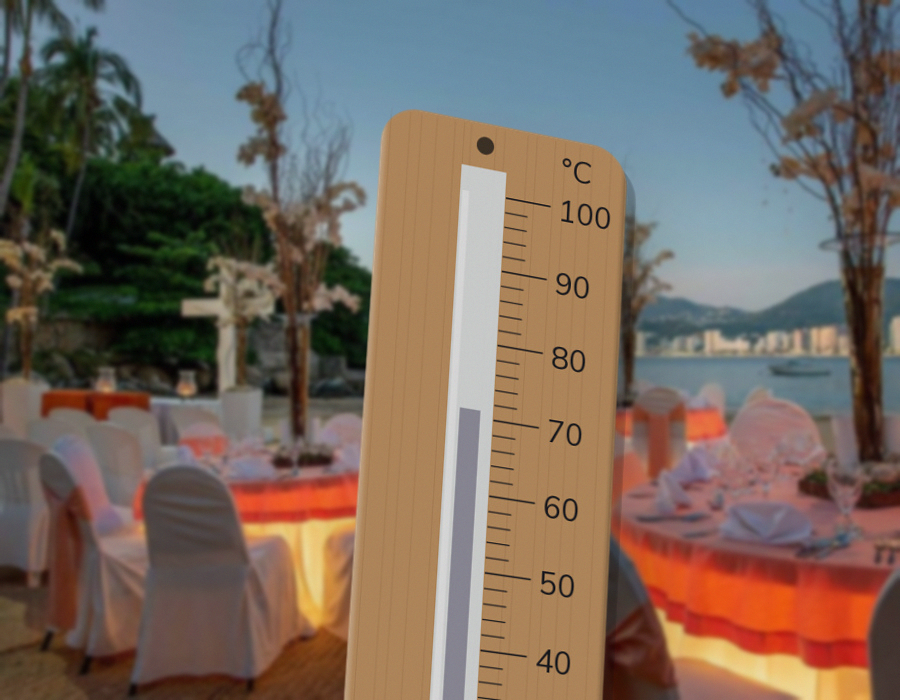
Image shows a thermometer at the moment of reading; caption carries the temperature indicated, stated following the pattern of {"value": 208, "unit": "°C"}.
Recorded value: {"value": 71, "unit": "°C"}
